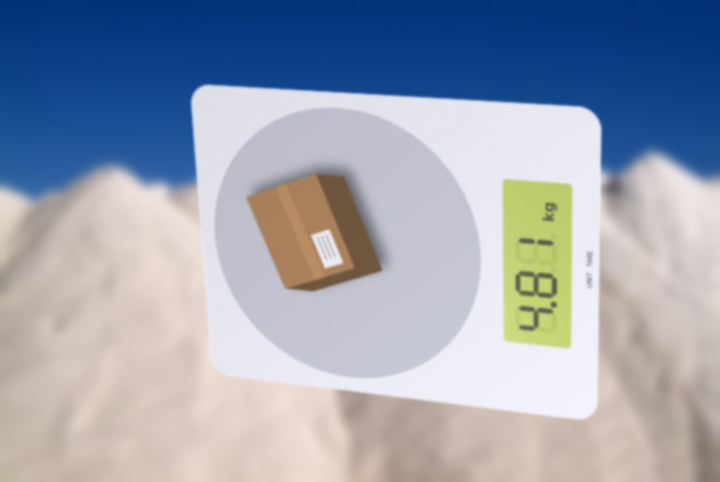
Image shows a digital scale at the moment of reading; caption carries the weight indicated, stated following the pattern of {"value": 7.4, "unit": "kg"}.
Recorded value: {"value": 4.81, "unit": "kg"}
